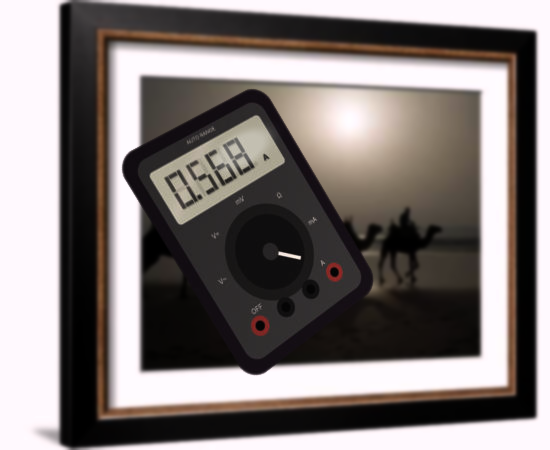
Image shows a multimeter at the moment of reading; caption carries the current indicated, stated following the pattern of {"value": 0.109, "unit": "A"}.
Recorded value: {"value": 0.568, "unit": "A"}
